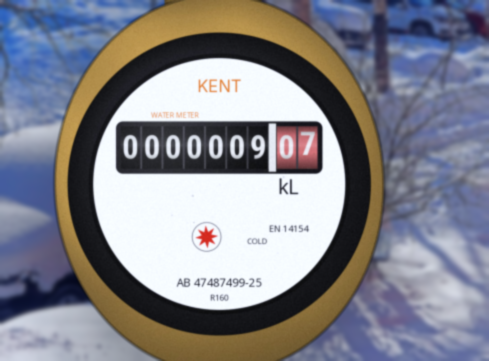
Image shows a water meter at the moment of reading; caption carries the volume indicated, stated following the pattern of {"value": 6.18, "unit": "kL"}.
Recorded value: {"value": 9.07, "unit": "kL"}
